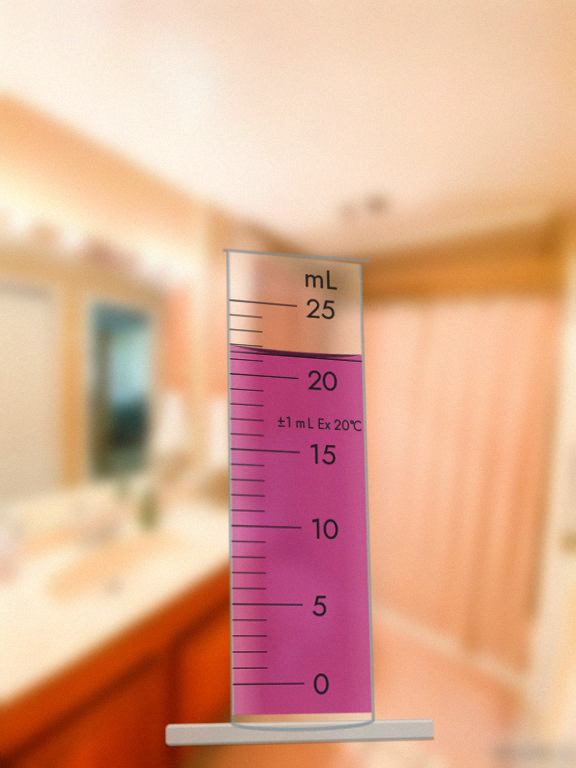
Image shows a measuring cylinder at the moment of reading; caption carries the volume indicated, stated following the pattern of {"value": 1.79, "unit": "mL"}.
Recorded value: {"value": 21.5, "unit": "mL"}
